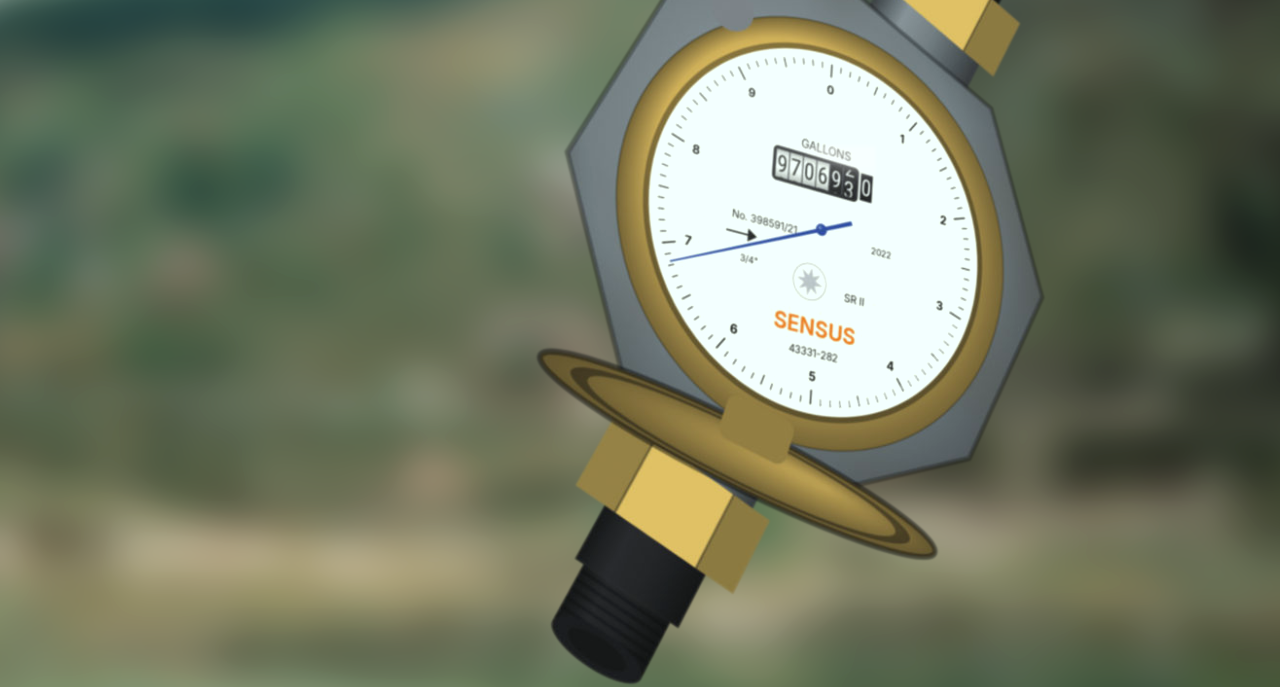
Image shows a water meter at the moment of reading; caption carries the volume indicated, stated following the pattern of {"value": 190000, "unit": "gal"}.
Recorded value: {"value": 9706926.8, "unit": "gal"}
